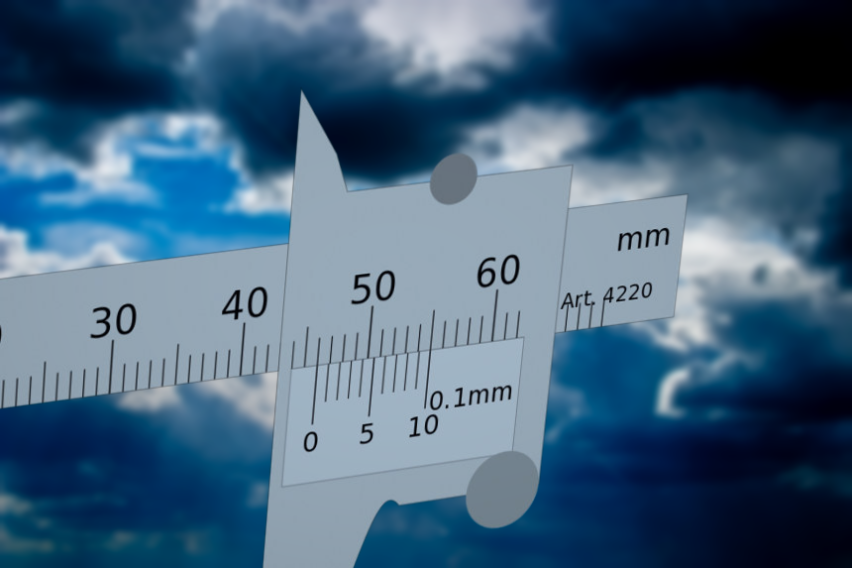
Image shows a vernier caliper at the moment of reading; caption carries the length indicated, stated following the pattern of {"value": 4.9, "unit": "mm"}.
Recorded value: {"value": 46.0, "unit": "mm"}
